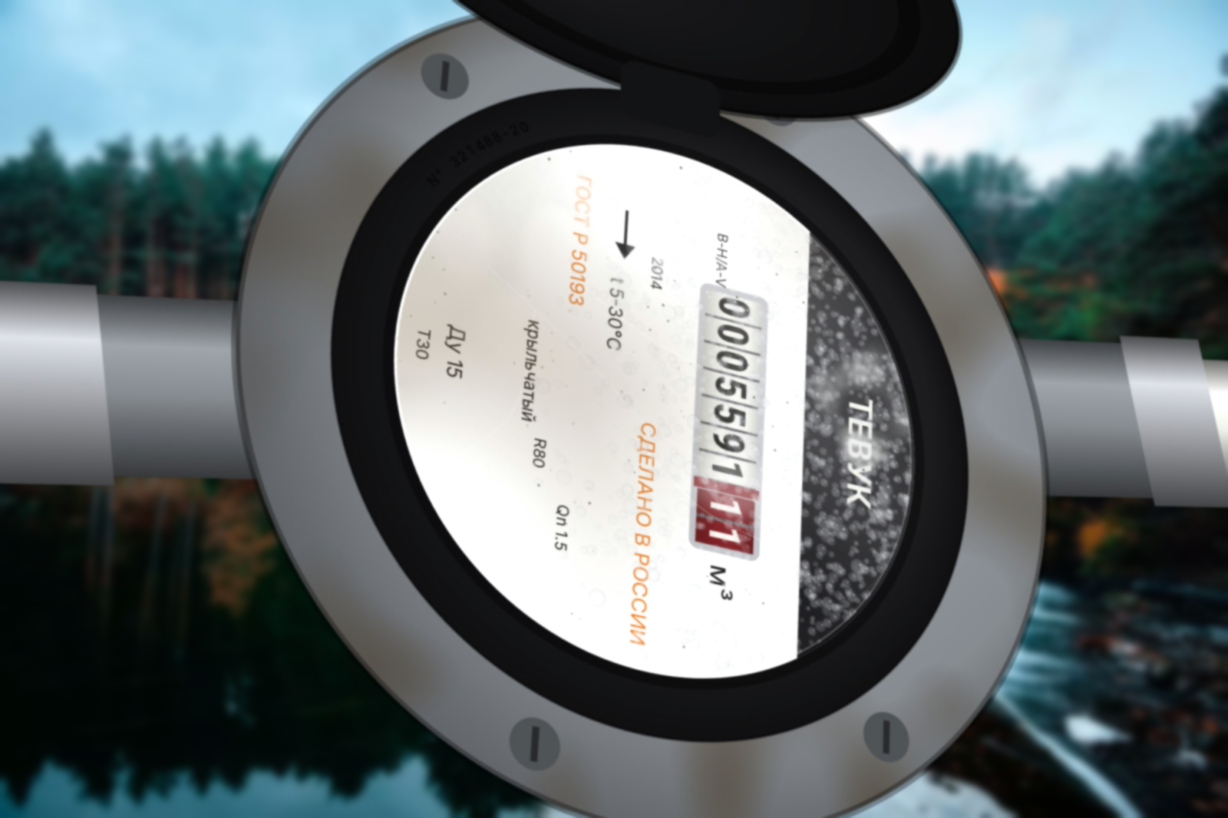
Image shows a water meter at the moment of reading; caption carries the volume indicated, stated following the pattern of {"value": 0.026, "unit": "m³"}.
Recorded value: {"value": 5591.11, "unit": "m³"}
